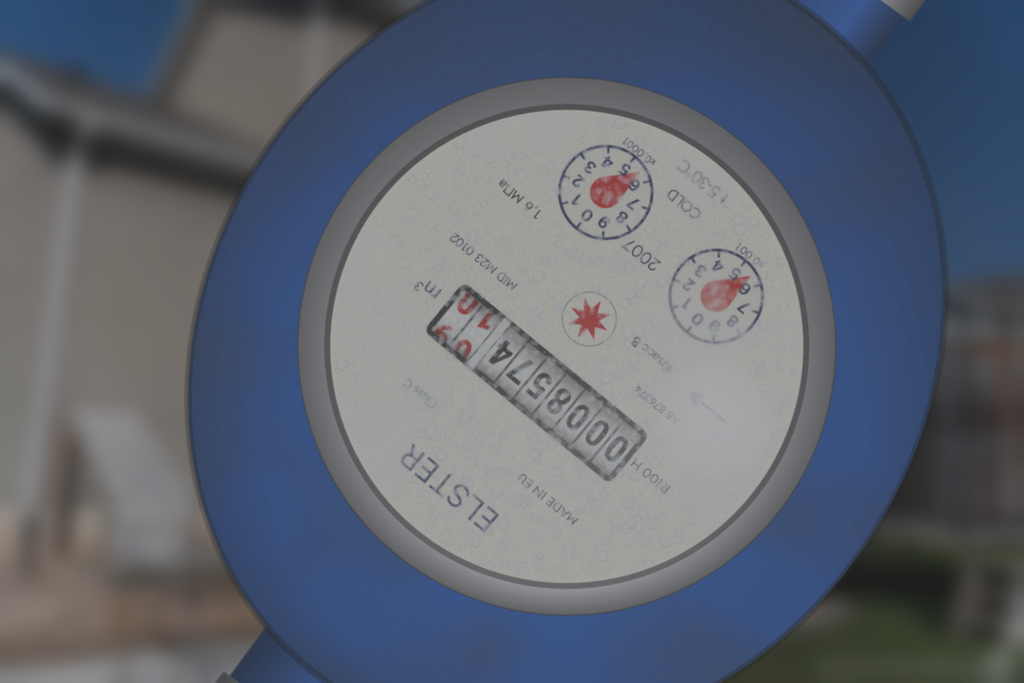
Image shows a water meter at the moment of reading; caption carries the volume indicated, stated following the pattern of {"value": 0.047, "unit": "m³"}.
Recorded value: {"value": 8574.0955, "unit": "m³"}
